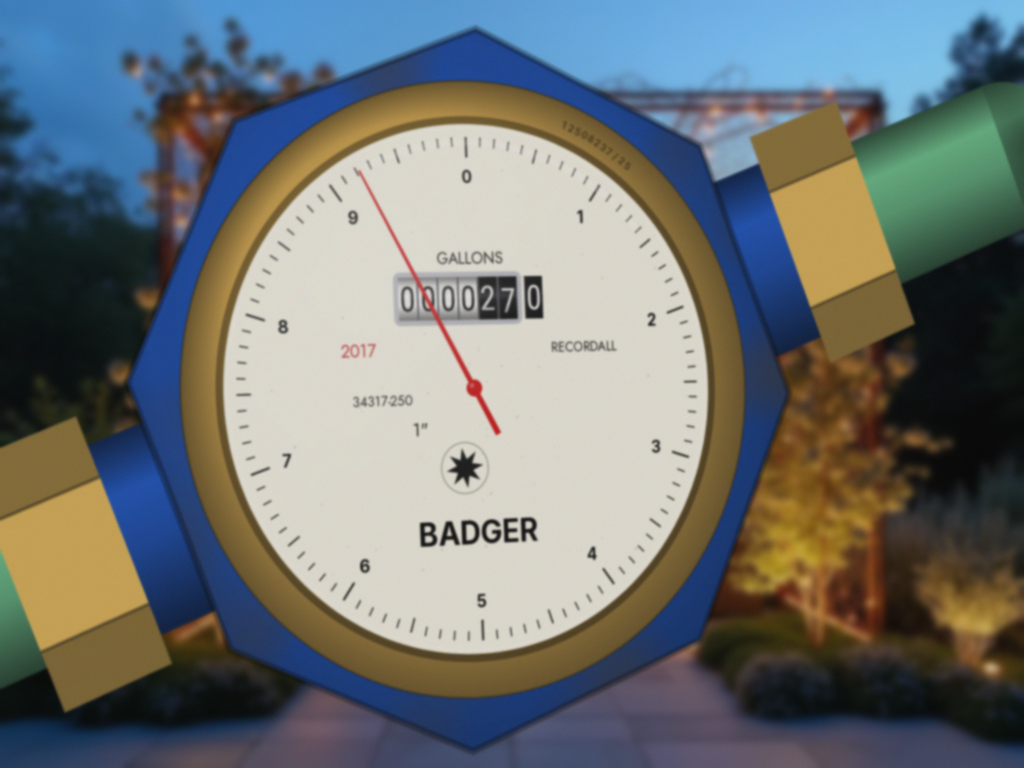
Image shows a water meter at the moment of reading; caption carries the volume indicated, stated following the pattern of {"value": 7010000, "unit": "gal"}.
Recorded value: {"value": 269.2, "unit": "gal"}
